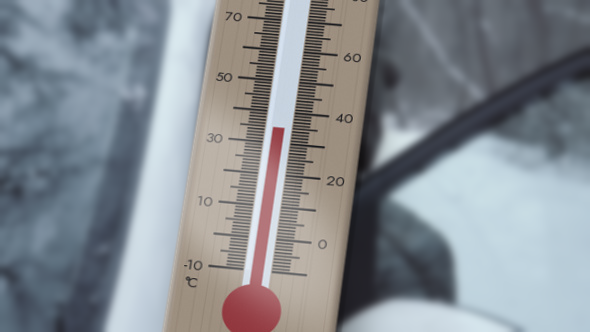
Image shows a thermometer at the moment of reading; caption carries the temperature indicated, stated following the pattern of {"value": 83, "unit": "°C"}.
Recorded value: {"value": 35, "unit": "°C"}
